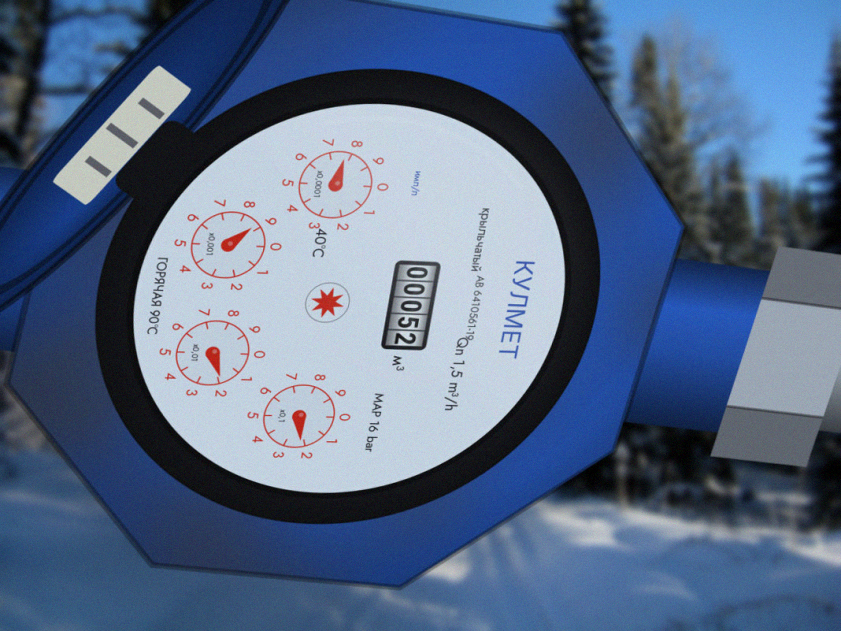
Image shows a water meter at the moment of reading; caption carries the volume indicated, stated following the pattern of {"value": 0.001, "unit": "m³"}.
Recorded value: {"value": 52.2187, "unit": "m³"}
